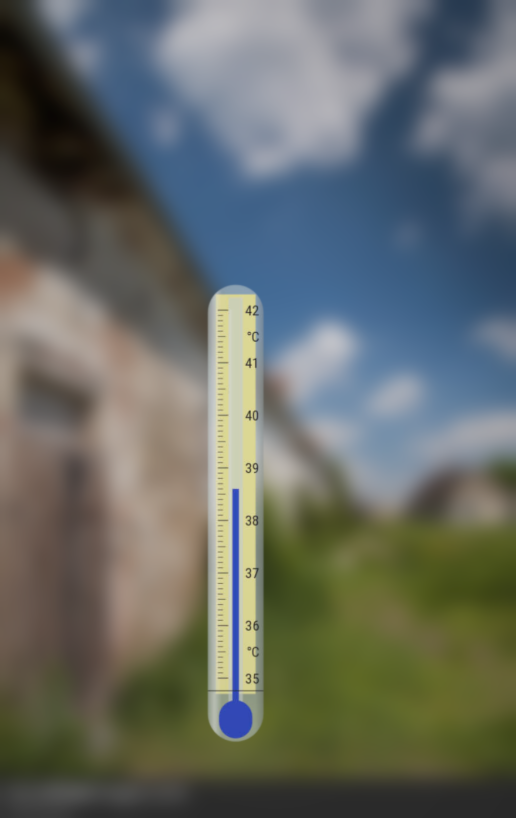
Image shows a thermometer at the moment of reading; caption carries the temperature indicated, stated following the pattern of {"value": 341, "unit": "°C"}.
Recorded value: {"value": 38.6, "unit": "°C"}
